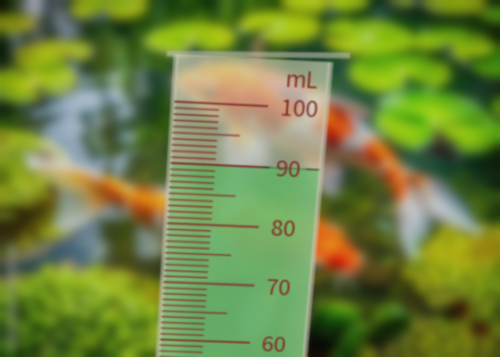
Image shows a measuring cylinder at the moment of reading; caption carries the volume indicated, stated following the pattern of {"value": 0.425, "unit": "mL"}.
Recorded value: {"value": 90, "unit": "mL"}
